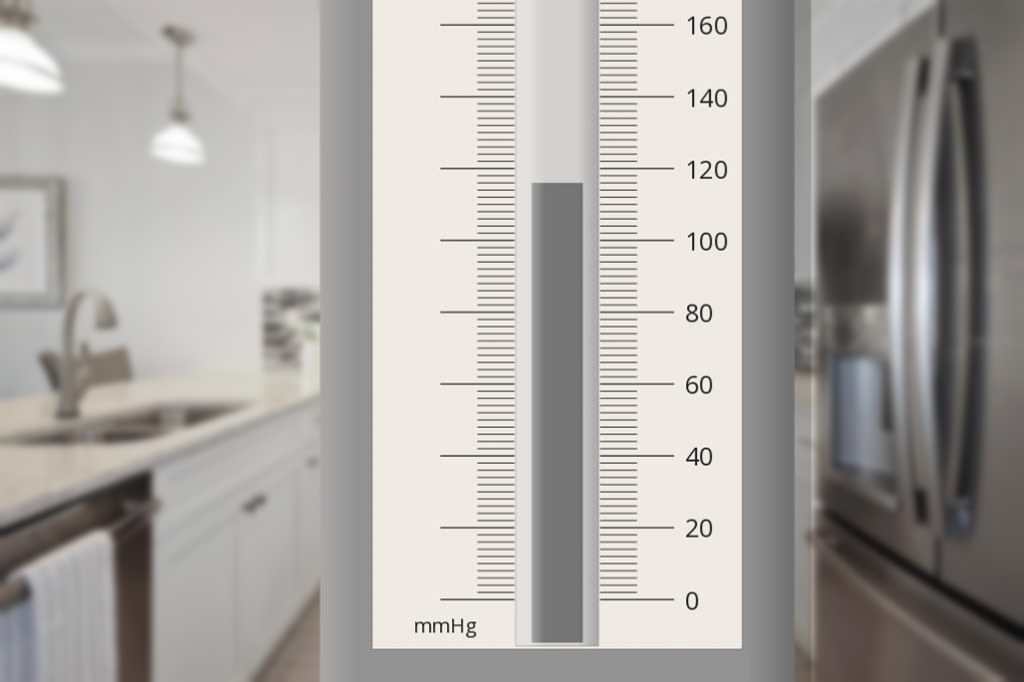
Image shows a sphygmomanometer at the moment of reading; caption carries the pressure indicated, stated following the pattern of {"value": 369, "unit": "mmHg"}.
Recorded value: {"value": 116, "unit": "mmHg"}
